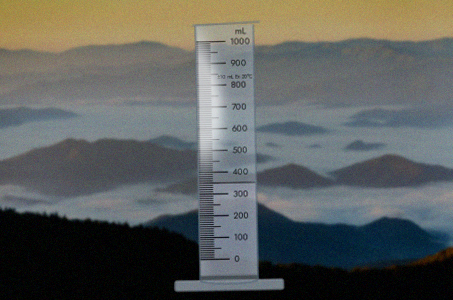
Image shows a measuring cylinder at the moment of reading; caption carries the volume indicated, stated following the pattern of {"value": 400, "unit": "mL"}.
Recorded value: {"value": 350, "unit": "mL"}
